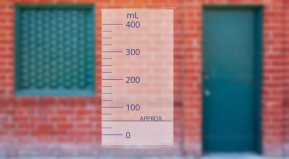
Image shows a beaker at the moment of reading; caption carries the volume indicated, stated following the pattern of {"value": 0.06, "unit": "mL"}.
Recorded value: {"value": 50, "unit": "mL"}
